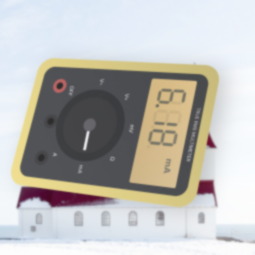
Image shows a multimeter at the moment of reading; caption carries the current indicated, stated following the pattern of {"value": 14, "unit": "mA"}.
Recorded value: {"value": 6.18, "unit": "mA"}
